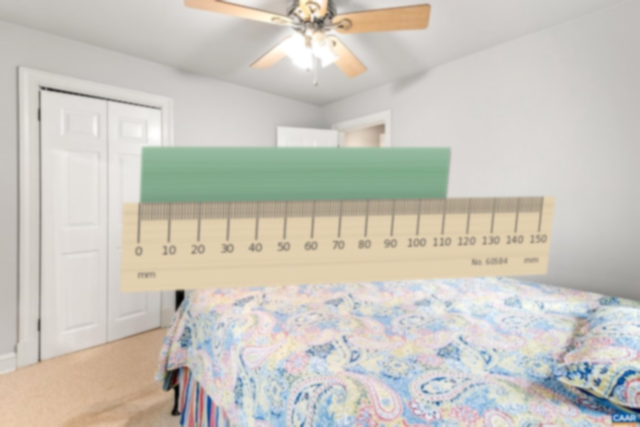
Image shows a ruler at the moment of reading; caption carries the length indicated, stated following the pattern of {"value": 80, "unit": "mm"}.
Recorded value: {"value": 110, "unit": "mm"}
